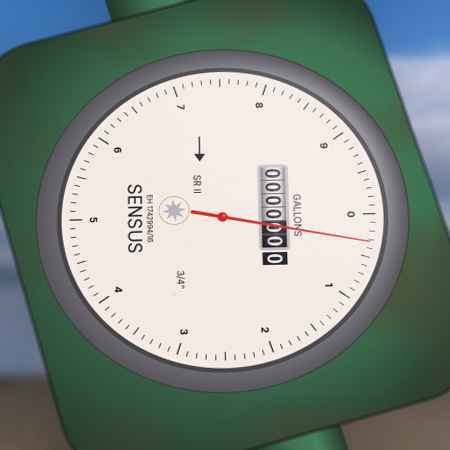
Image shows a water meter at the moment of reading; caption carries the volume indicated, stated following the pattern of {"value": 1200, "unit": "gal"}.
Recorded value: {"value": 0.3, "unit": "gal"}
